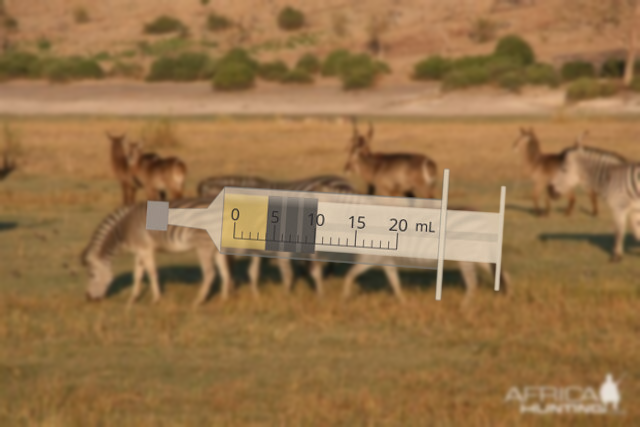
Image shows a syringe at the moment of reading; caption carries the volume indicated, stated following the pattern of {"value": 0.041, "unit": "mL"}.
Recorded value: {"value": 4, "unit": "mL"}
